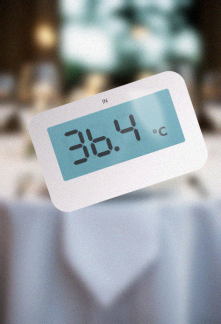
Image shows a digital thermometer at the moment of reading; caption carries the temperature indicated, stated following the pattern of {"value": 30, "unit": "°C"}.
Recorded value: {"value": 36.4, "unit": "°C"}
